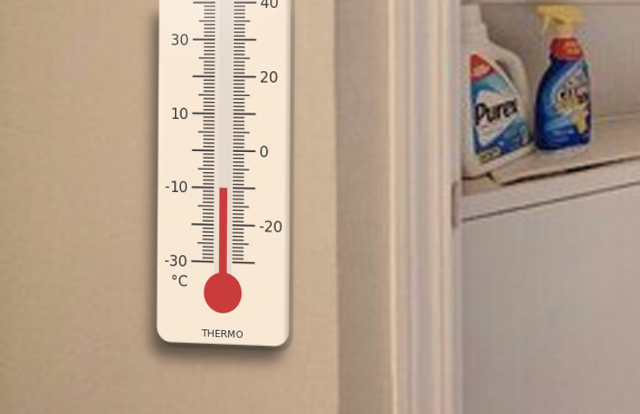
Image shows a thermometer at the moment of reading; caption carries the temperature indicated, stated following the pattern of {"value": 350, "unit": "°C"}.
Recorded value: {"value": -10, "unit": "°C"}
